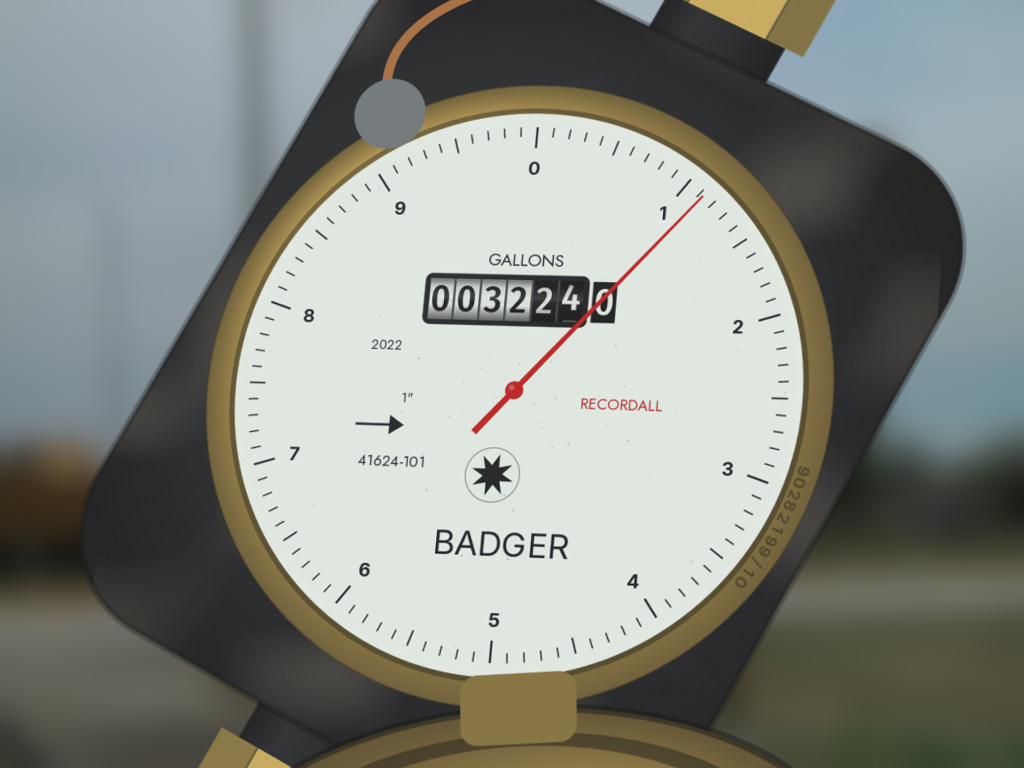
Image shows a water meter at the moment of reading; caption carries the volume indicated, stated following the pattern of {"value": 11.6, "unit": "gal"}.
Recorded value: {"value": 32241.1, "unit": "gal"}
